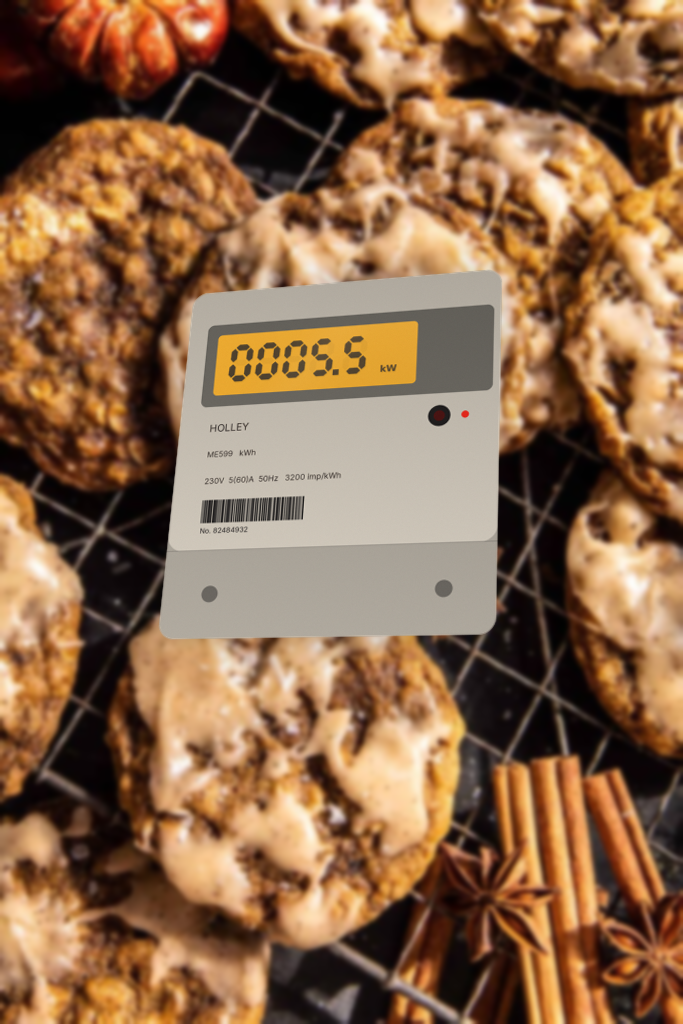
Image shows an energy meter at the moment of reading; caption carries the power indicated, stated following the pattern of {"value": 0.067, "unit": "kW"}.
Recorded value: {"value": 5.5, "unit": "kW"}
